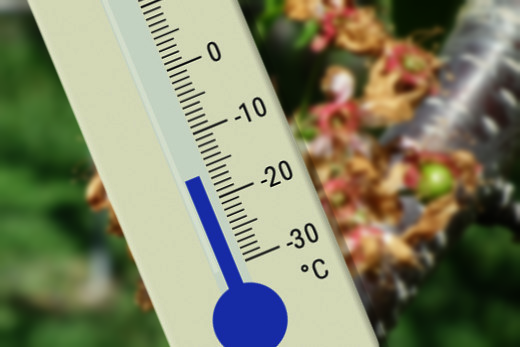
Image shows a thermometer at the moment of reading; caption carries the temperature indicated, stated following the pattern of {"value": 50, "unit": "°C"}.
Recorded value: {"value": -16, "unit": "°C"}
